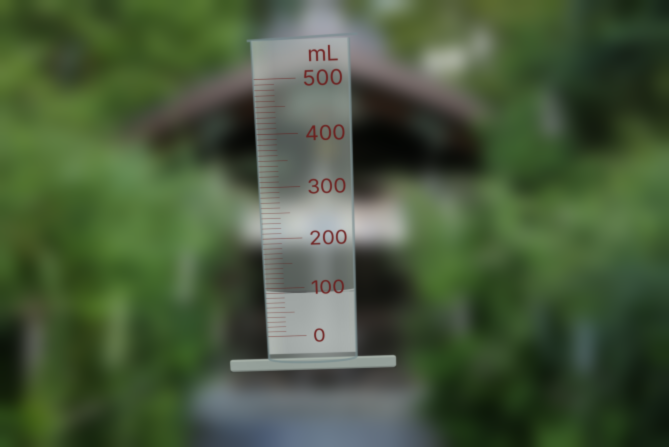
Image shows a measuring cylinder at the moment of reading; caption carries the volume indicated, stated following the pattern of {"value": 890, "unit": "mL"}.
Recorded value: {"value": 90, "unit": "mL"}
